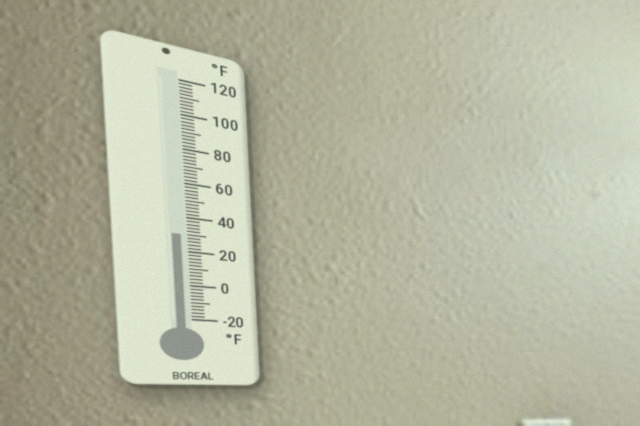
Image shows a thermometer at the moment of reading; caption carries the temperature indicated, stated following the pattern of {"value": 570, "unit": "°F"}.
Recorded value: {"value": 30, "unit": "°F"}
